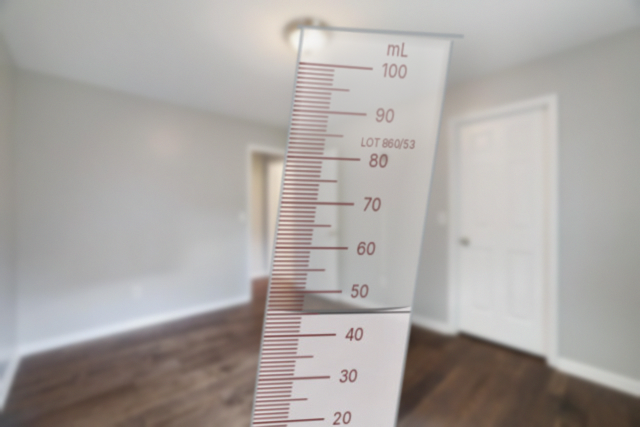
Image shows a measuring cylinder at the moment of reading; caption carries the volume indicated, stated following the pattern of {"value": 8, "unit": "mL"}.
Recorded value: {"value": 45, "unit": "mL"}
